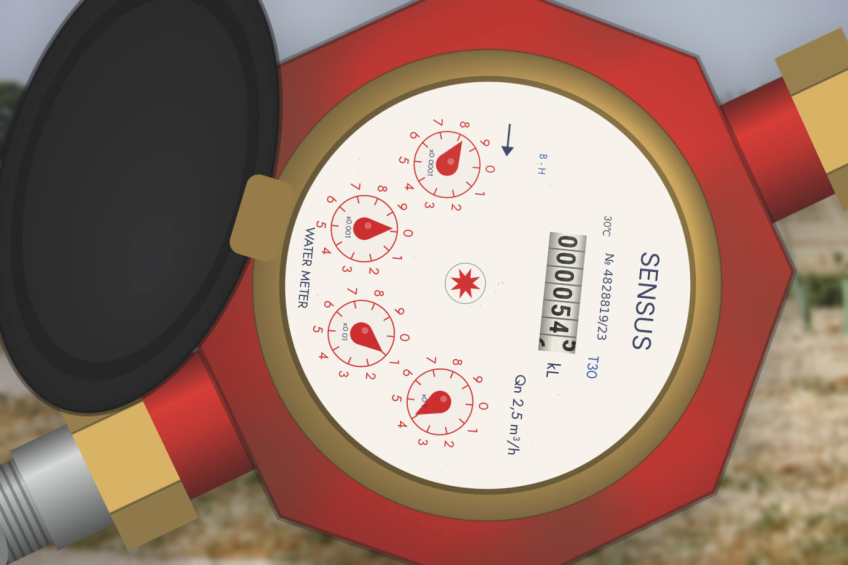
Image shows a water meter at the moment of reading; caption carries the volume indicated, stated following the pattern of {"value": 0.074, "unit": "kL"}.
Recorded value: {"value": 545.4098, "unit": "kL"}
